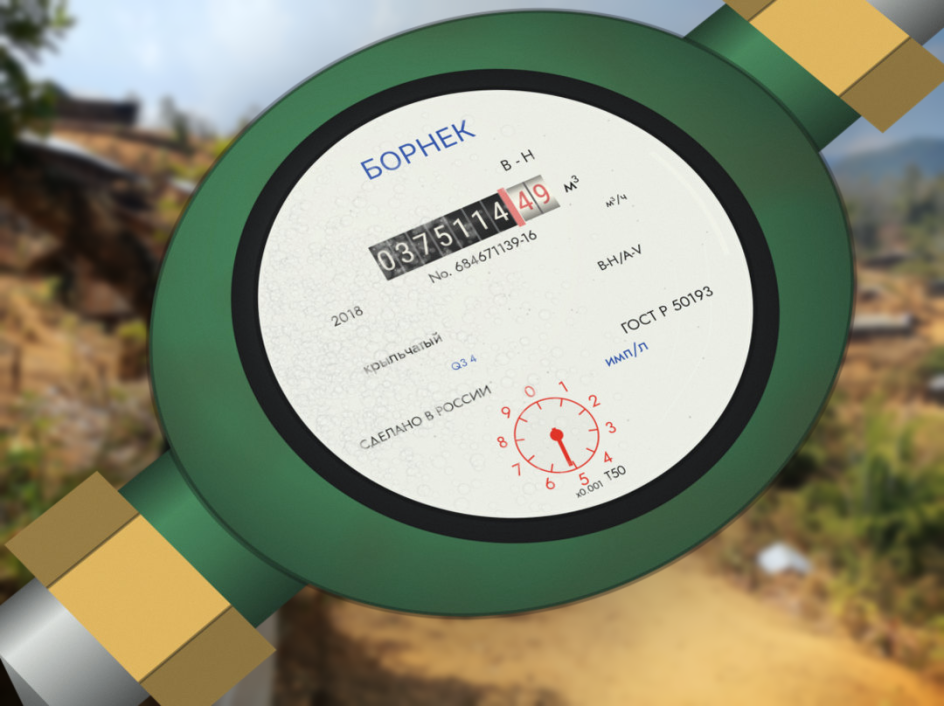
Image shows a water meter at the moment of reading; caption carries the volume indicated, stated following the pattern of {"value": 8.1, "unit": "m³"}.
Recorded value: {"value": 375114.495, "unit": "m³"}
